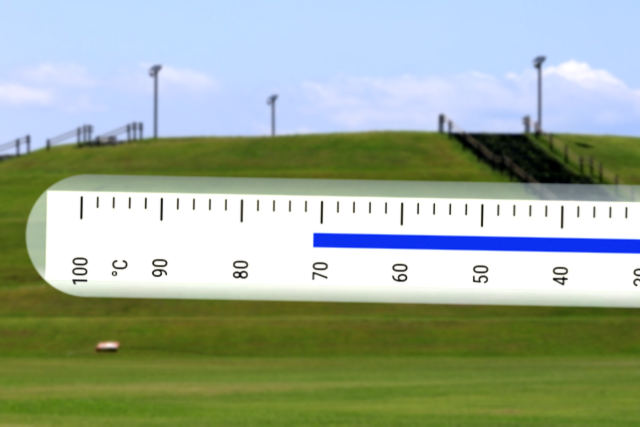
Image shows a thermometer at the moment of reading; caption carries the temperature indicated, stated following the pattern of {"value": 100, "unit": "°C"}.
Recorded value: {"value": 71, "unit": "°C"}
